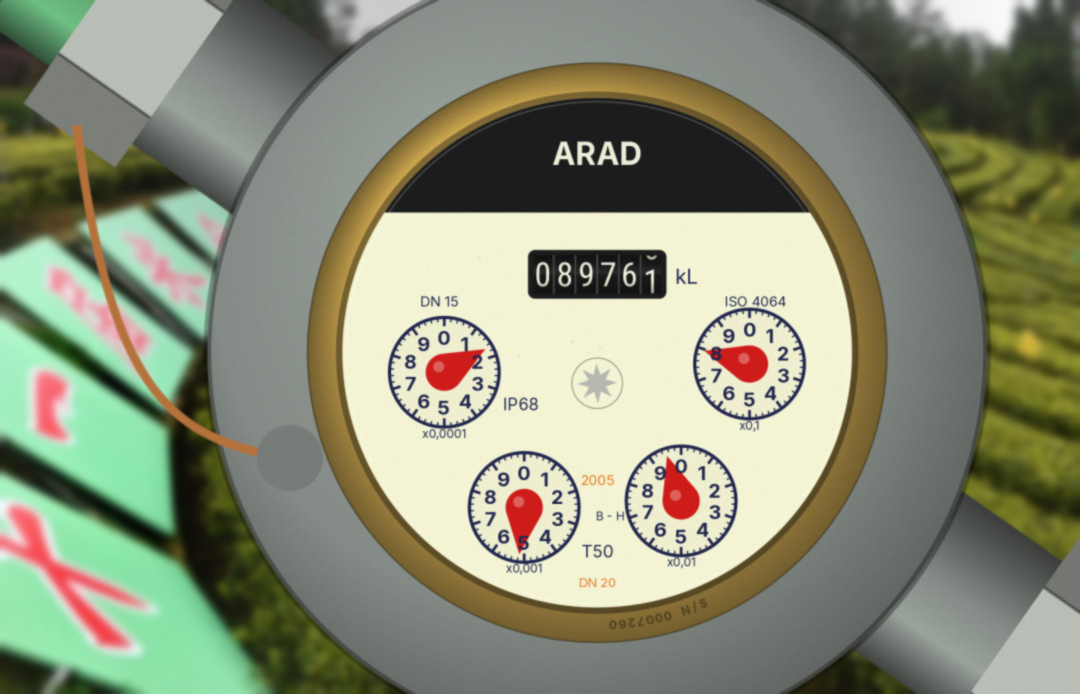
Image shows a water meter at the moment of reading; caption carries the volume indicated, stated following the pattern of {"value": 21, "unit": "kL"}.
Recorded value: {"value": 89760.7951, "unit": "kL"}
